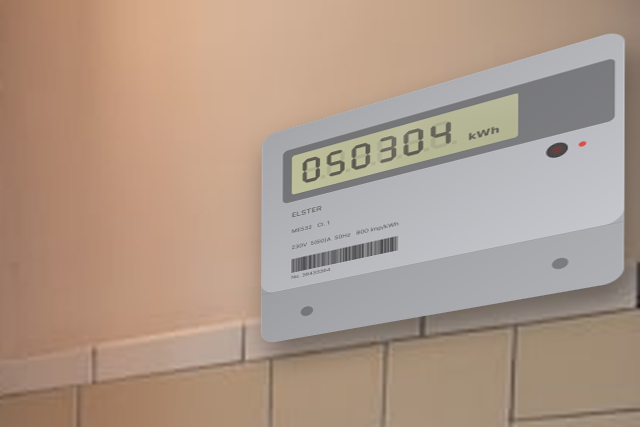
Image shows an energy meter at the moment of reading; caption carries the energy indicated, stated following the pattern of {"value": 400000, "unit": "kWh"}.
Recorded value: {"value": 50304, "unit": "kWh"}
